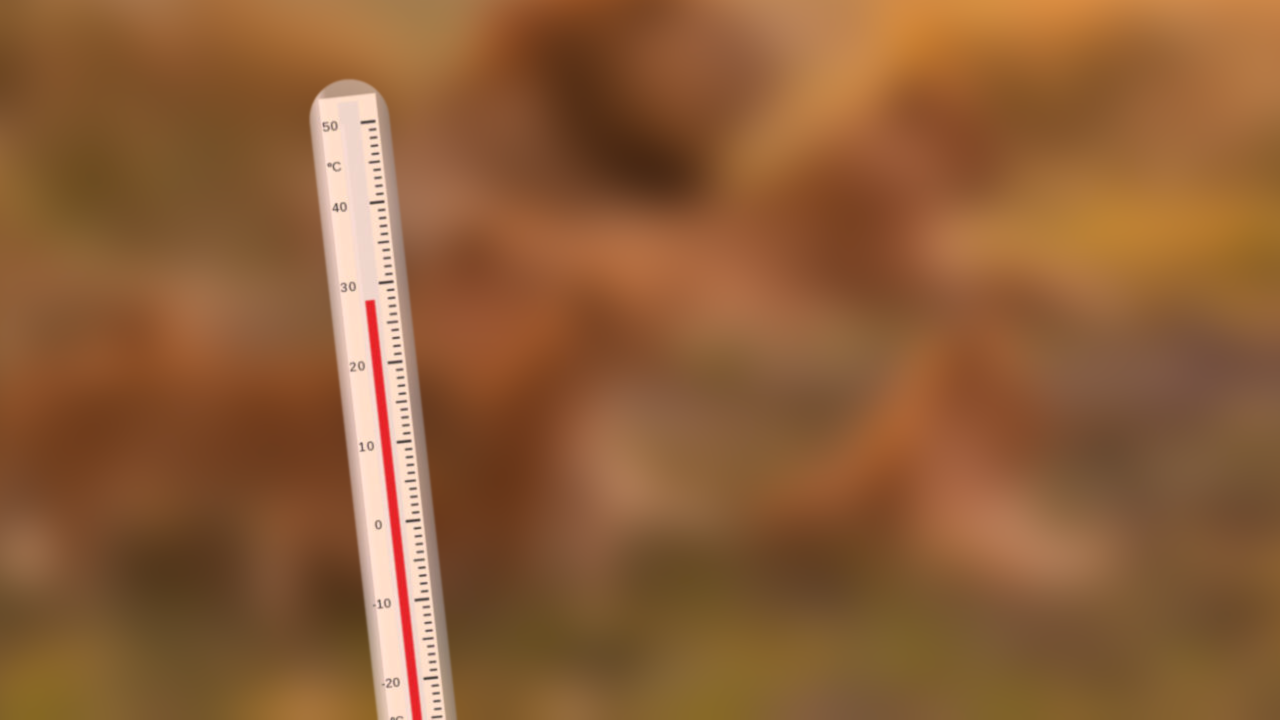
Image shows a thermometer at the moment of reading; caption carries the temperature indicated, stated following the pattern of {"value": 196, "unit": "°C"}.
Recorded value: {"value": 28, "unit": "°C"}
